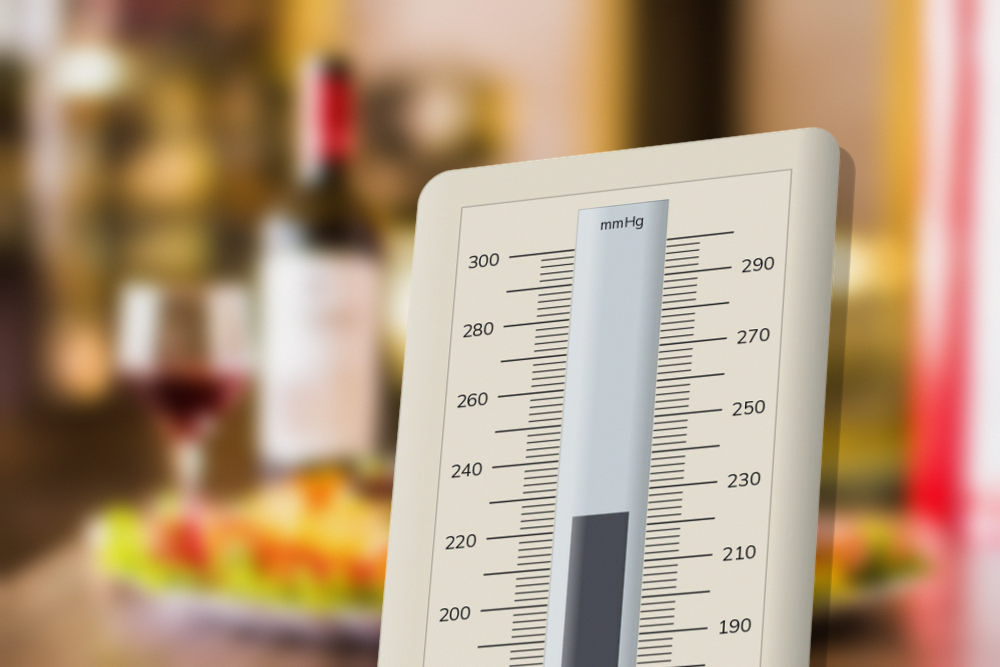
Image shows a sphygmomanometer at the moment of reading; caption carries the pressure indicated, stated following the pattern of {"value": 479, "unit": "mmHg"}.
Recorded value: {"value": 224, "unit": "mmHg"}
